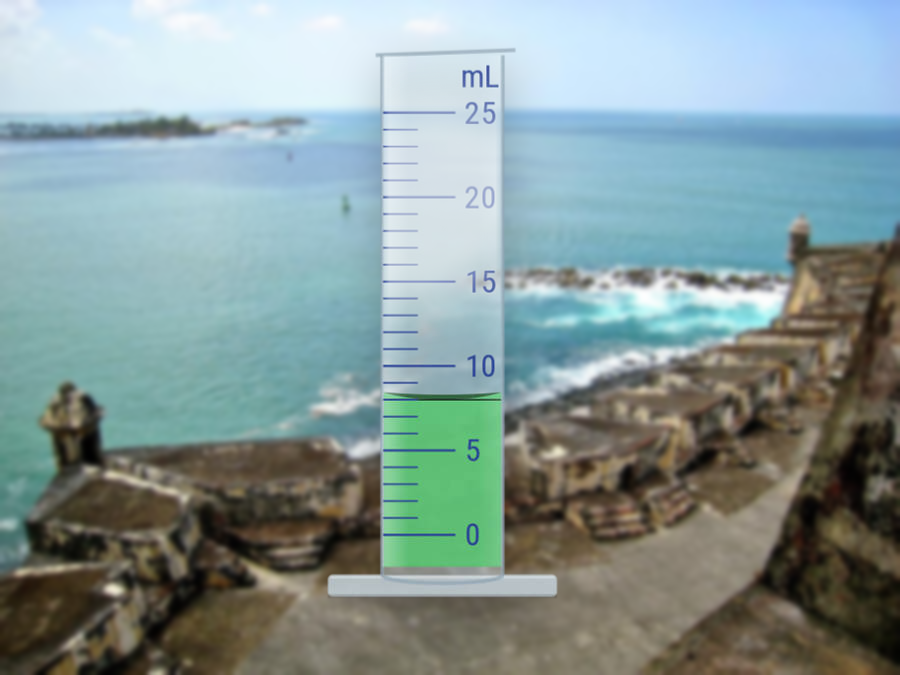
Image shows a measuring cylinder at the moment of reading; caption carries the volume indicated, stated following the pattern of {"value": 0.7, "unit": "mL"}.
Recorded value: {"value": 8, "unit": "mL"}
